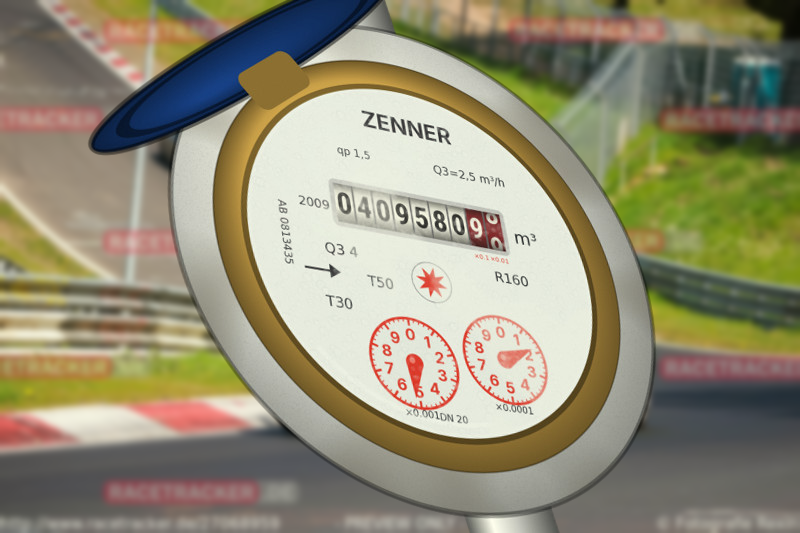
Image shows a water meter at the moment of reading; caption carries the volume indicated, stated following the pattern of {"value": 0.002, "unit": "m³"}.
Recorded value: {"value": 409580.9851, "unit": "m³"}
